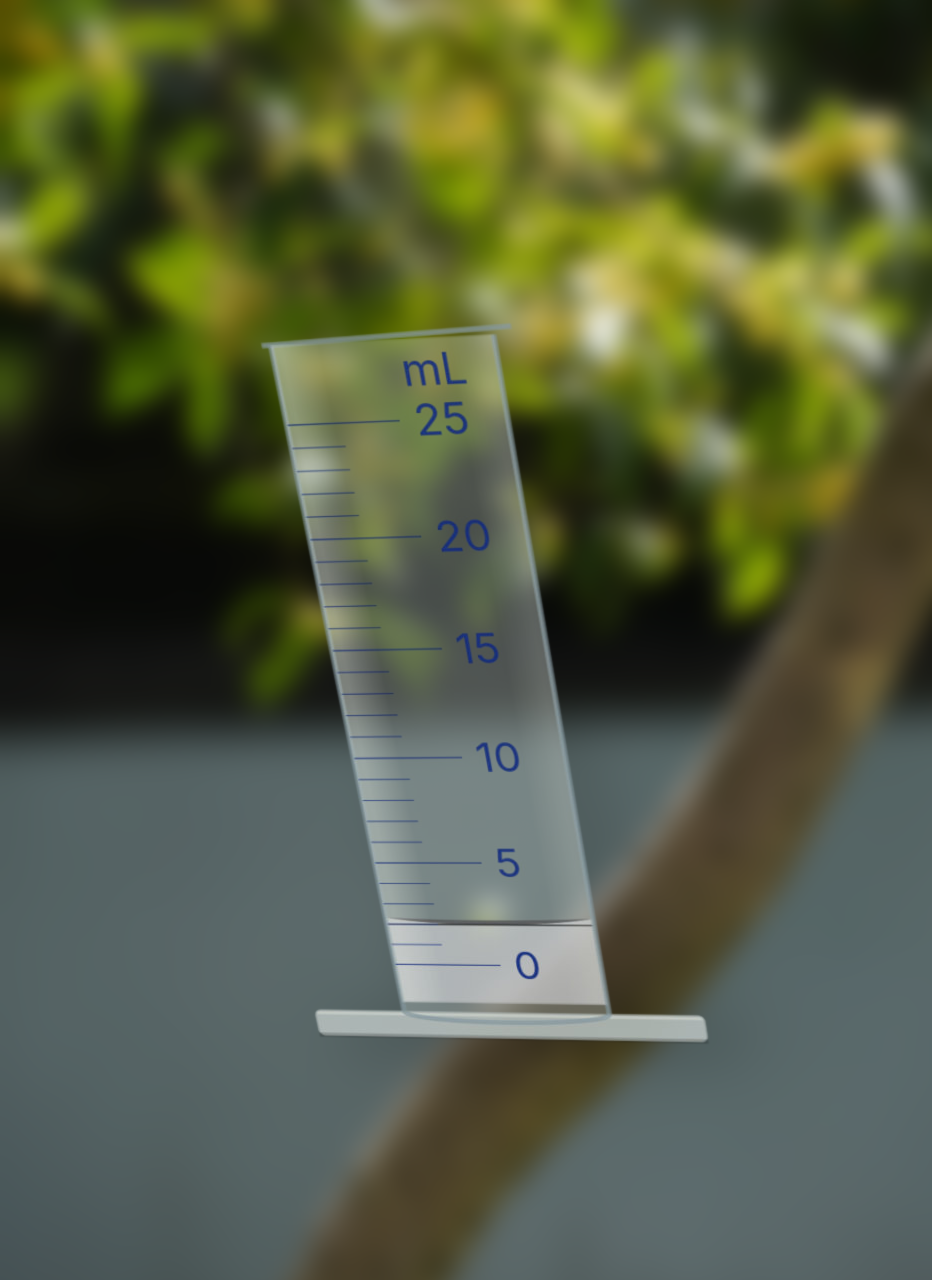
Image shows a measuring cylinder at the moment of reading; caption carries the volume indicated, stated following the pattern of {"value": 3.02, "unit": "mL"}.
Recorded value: {"value": 2, "unit": "mL"}
